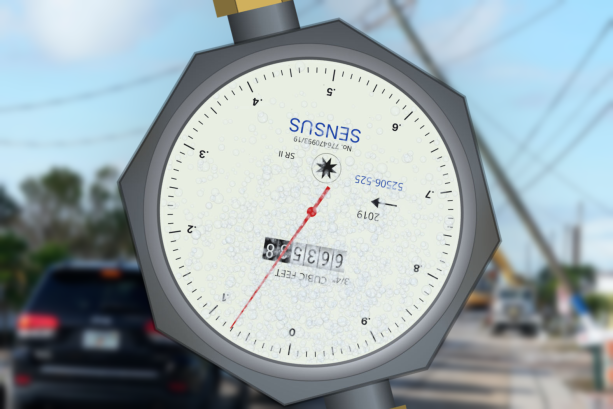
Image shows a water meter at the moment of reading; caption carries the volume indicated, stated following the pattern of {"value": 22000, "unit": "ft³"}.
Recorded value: {"value": 663538.07, "unit": "ft³"}
